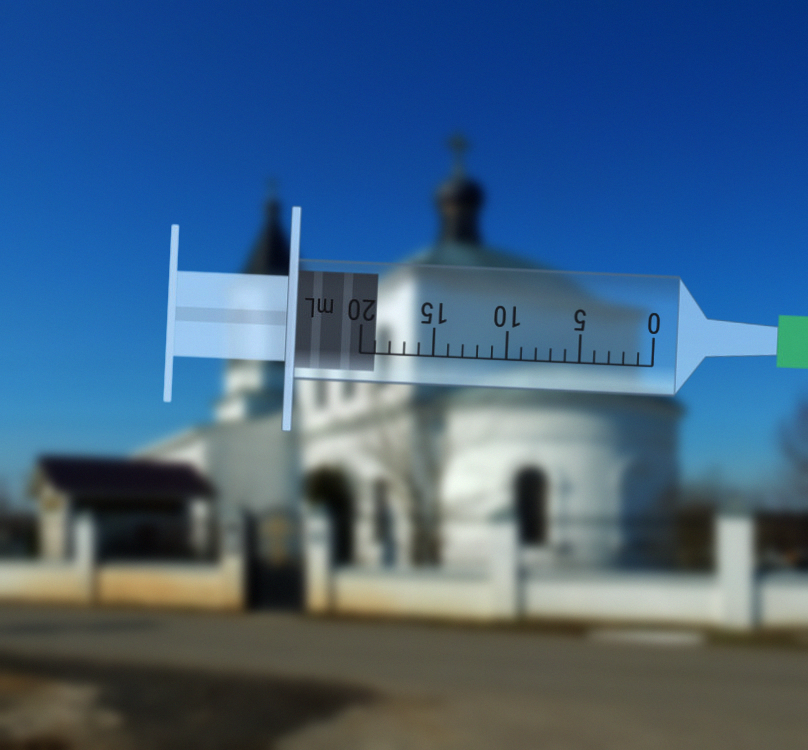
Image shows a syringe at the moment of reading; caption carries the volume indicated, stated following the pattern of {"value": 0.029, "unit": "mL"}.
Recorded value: {"value": 19, "unit": "mL"}
